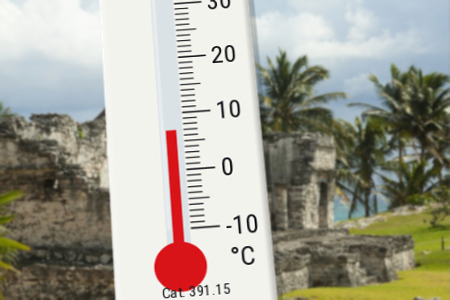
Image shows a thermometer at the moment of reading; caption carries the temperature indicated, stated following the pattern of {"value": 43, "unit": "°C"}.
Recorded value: {"value": 7, "unit": "°C"}
